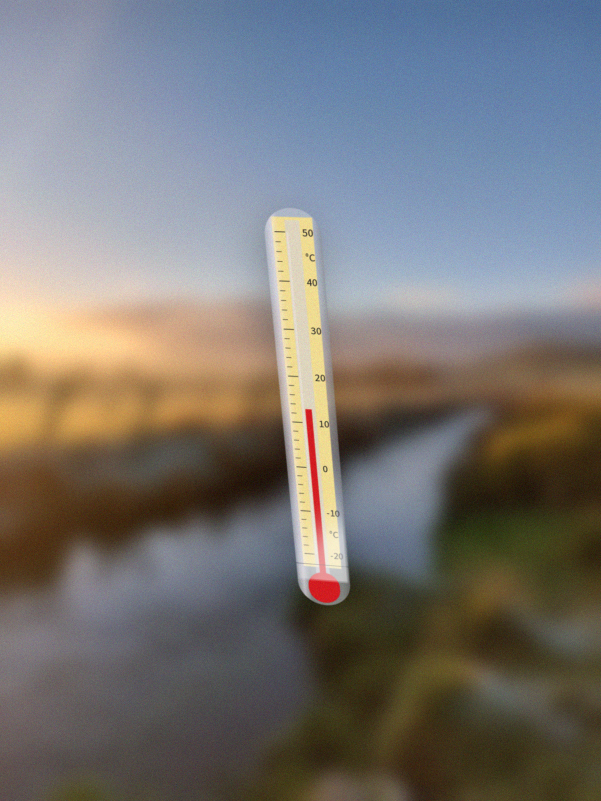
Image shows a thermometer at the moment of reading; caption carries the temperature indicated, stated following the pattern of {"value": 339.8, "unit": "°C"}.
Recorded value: {"value": 13, "unit": "°C"}
